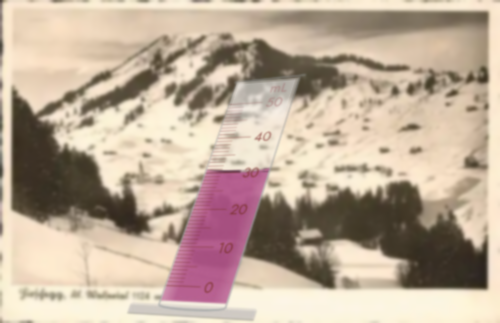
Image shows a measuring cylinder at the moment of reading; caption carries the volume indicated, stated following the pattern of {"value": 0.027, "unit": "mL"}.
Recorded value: {"value": 30, "unit": "mL"}
